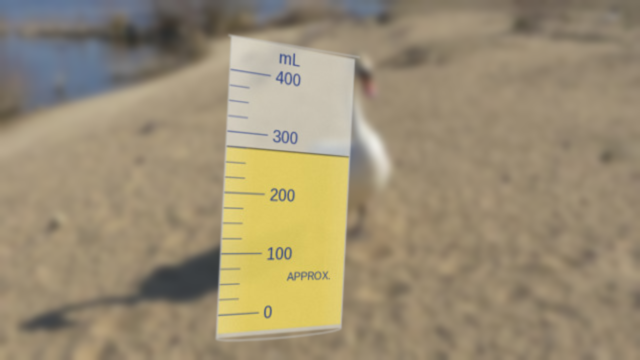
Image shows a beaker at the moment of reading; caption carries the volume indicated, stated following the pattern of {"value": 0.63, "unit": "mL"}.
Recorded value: {"value": 275, "unit": "mL"}
